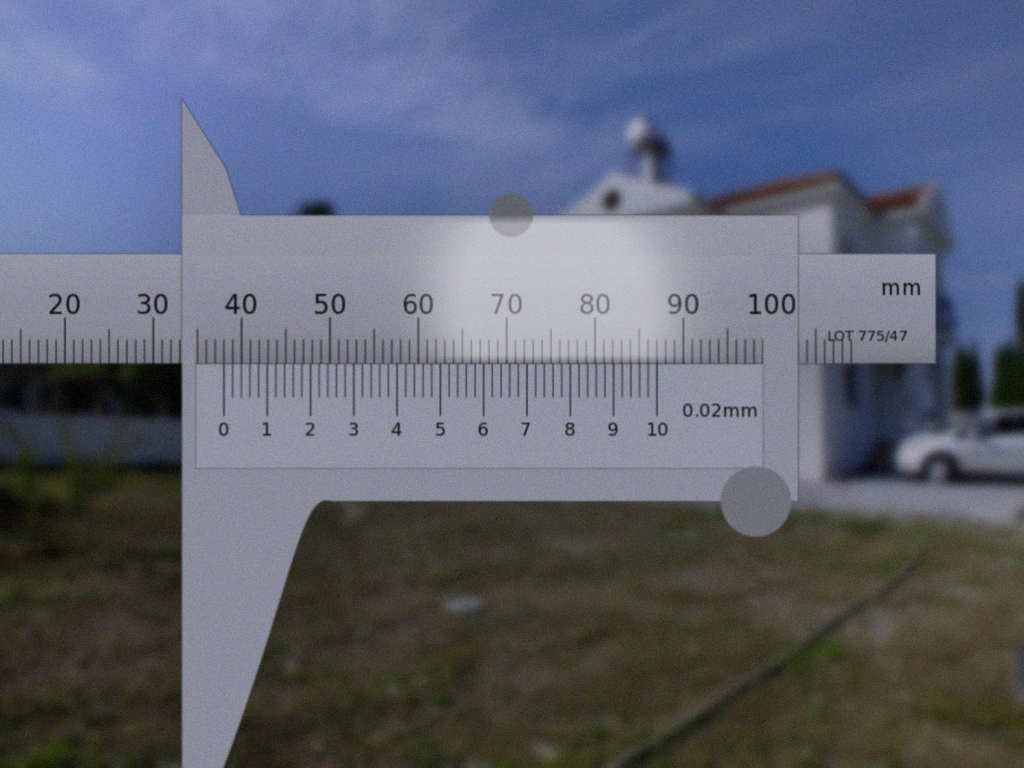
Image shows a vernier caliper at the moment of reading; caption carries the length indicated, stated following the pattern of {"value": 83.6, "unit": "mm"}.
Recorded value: {"value": 38.0, "unit": "mm"}
